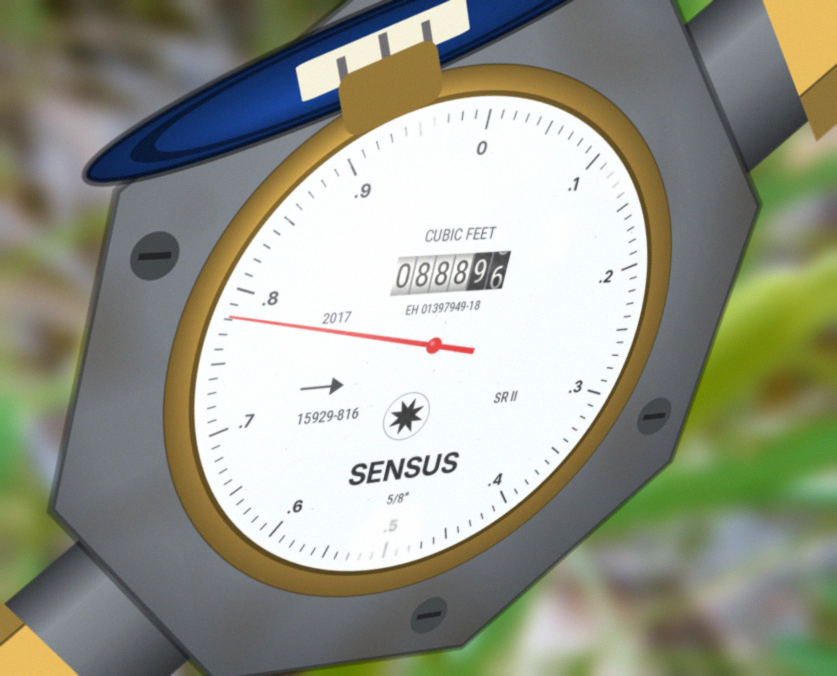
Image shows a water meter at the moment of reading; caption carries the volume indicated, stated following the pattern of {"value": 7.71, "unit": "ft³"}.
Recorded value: {"value": 88895.78, "unit": "ft³"}
